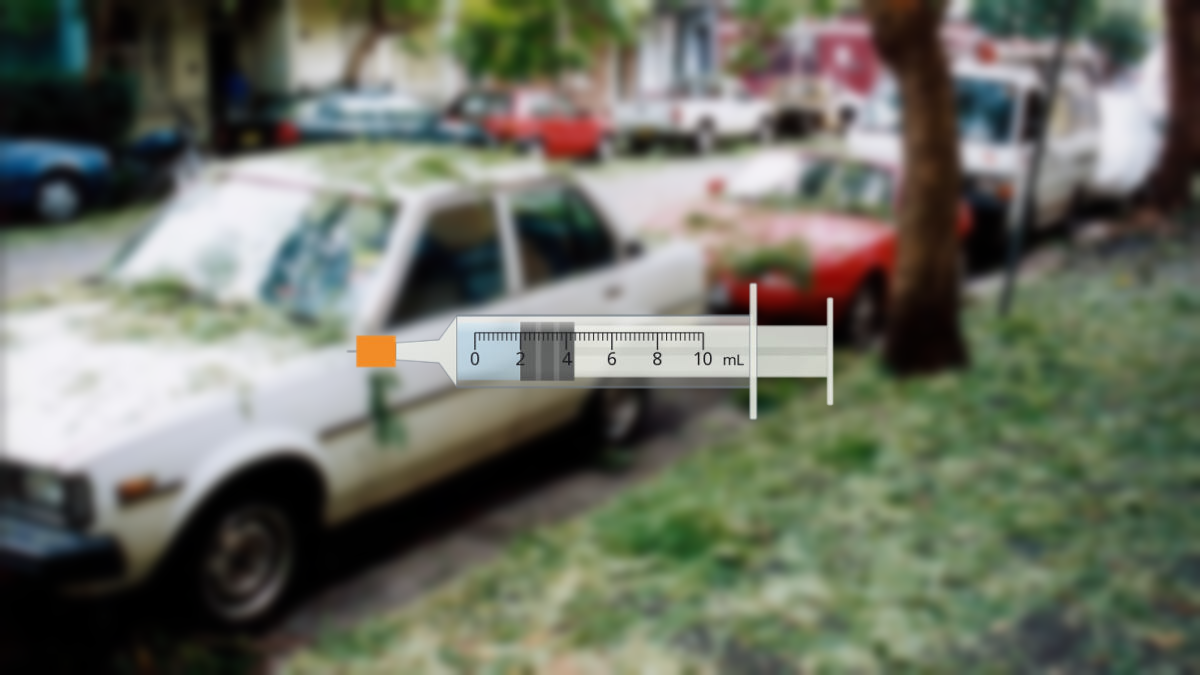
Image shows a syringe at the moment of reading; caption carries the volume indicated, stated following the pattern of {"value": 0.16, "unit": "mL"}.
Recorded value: {"value": 2, "unit": "mL"}
